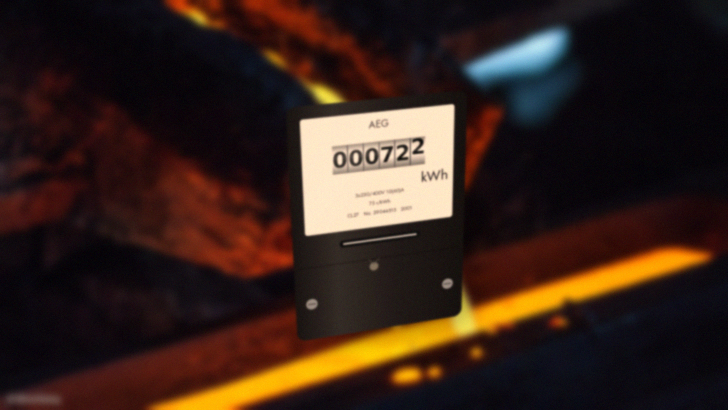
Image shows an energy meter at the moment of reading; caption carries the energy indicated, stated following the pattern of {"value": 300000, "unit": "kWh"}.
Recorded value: {"value": 722, "unit": "kWh"}
